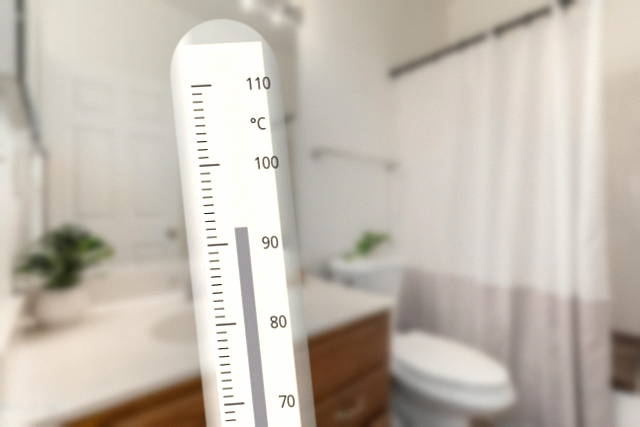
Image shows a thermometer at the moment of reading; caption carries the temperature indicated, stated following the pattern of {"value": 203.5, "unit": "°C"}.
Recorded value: {"value": 92, "unit": "°C"}
